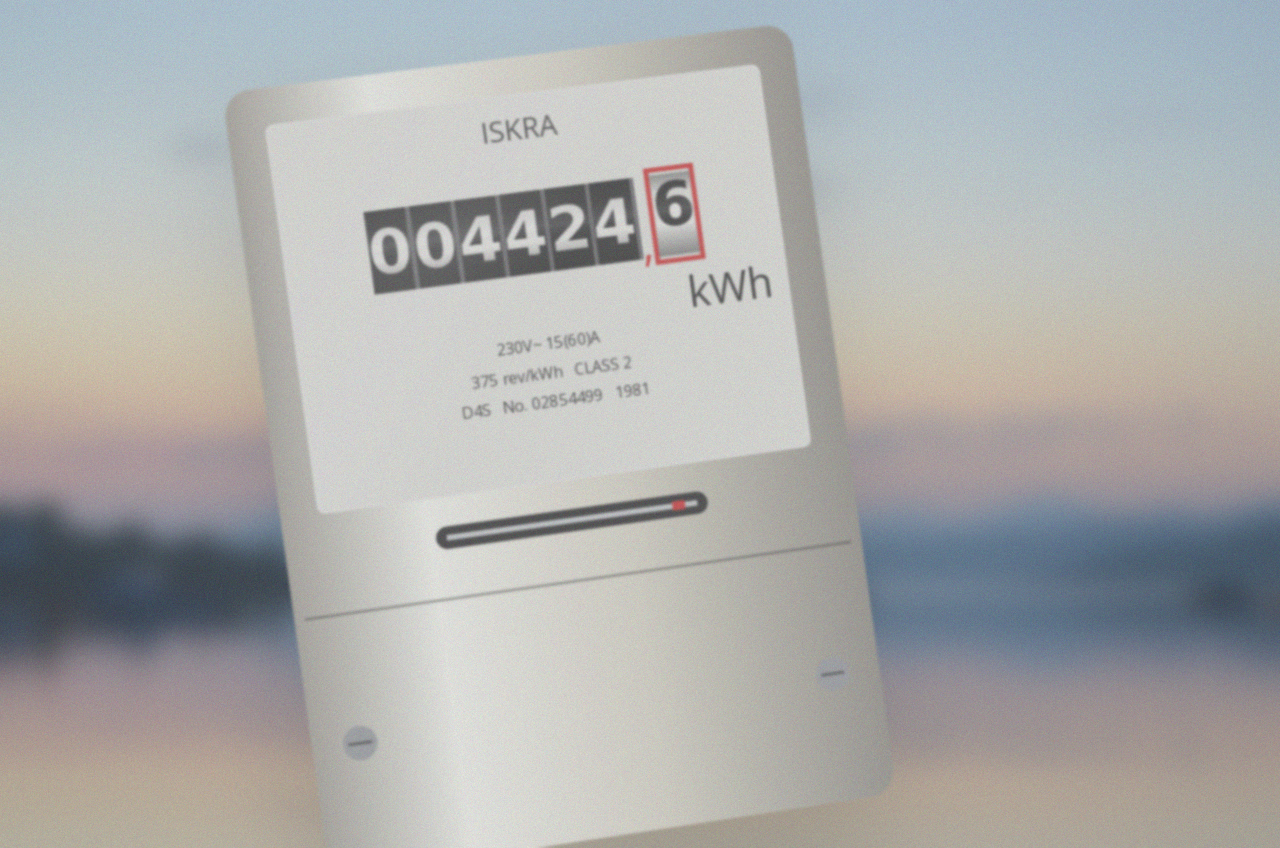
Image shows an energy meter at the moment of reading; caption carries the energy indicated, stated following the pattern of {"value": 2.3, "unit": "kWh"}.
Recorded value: {"value": 4424.6, "unit": "kWh"}
